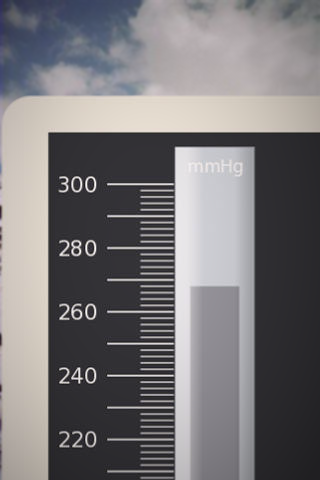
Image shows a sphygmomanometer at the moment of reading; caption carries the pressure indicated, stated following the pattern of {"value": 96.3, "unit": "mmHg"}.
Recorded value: {"value": 268, "unit": "mmHg"}
